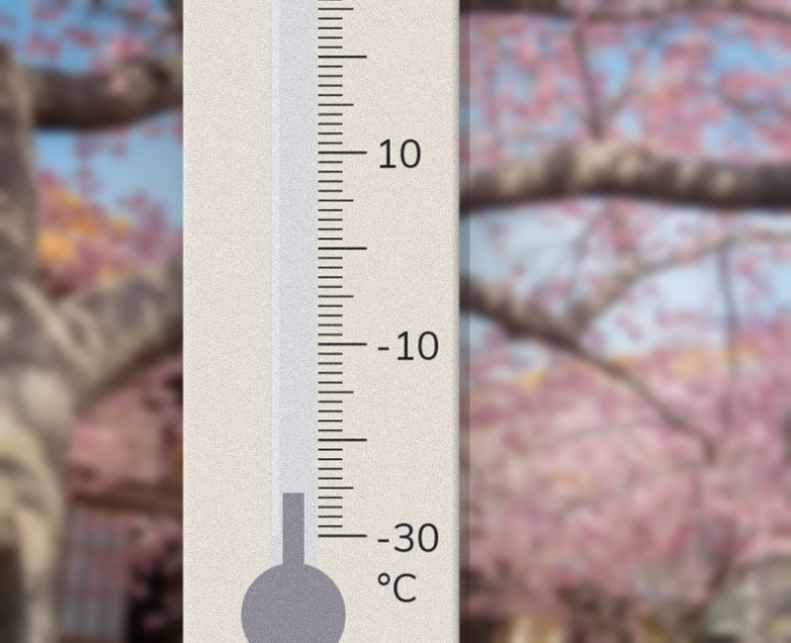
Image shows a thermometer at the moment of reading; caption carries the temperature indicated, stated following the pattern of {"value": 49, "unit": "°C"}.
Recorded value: {"value": -25.5, "unit": "°C"}
